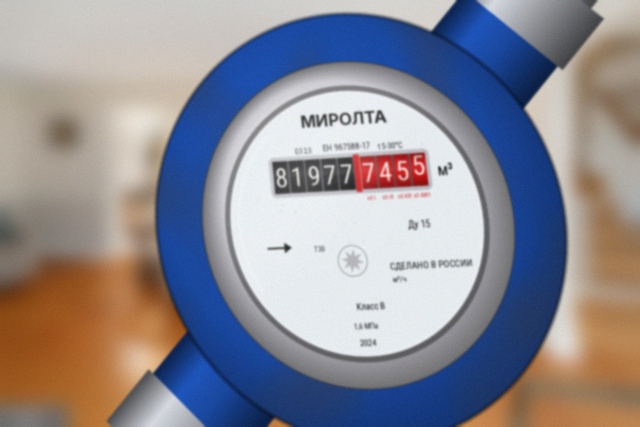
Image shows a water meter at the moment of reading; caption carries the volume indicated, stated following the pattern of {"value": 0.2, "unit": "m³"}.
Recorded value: {"value": 81977.7455, "unit": "m³"}
